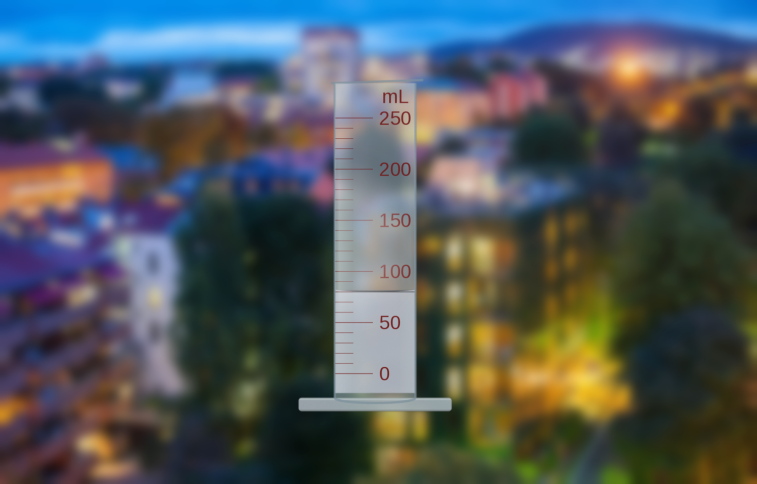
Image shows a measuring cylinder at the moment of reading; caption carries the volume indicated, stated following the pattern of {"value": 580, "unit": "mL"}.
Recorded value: {"value": 80, "unit": "mL"}
